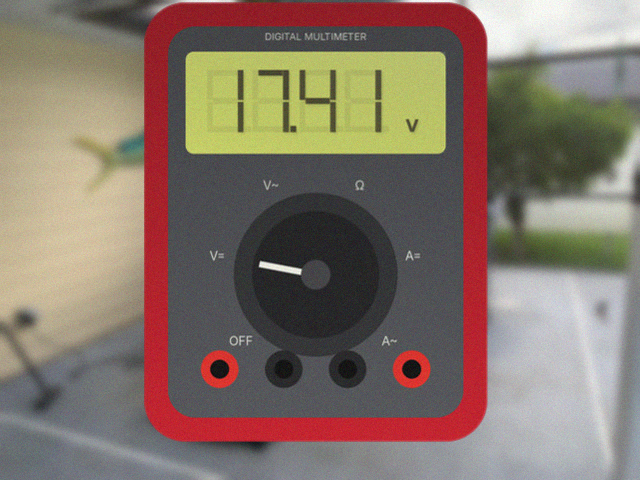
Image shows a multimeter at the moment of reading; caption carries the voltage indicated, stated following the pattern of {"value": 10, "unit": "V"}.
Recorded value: {"value": 17.41, "unit": "V"}
